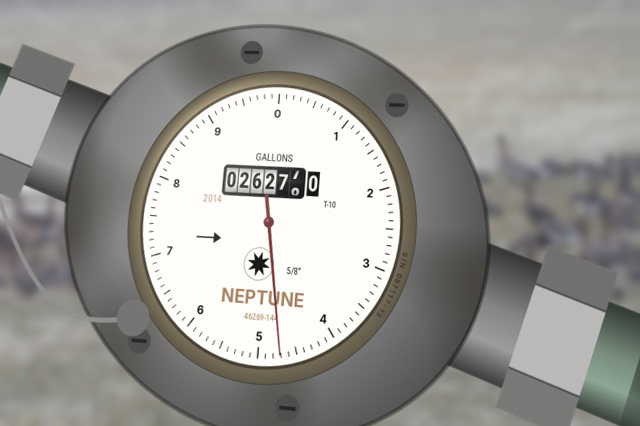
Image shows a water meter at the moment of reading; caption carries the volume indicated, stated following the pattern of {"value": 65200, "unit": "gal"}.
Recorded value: {"value": 262774.7, "unit": "gal"}
